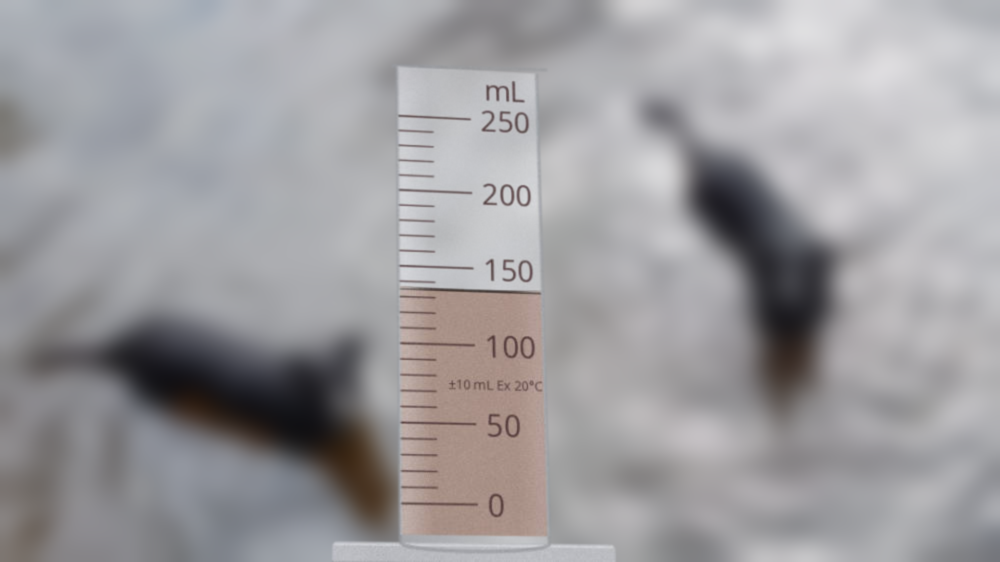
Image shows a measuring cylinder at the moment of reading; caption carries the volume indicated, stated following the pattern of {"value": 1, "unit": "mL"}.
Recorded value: {"value": 135, "unit": "mL"}
